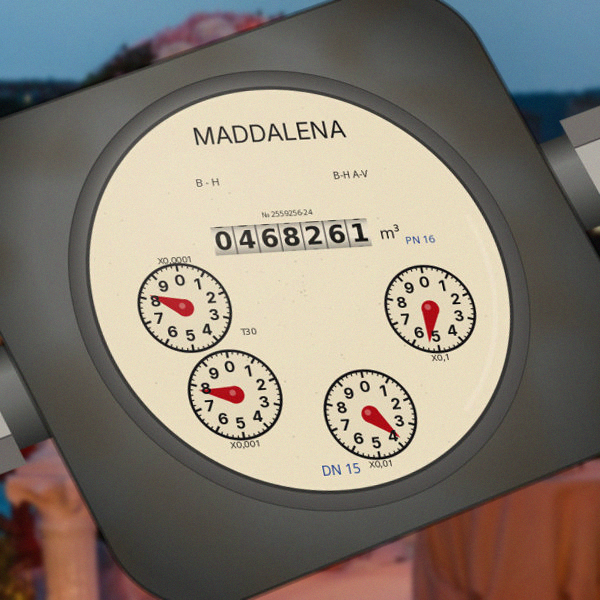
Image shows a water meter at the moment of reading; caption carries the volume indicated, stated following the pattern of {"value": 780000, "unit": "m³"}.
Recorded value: {"value": 468261.5378, "unit": "m³"}
